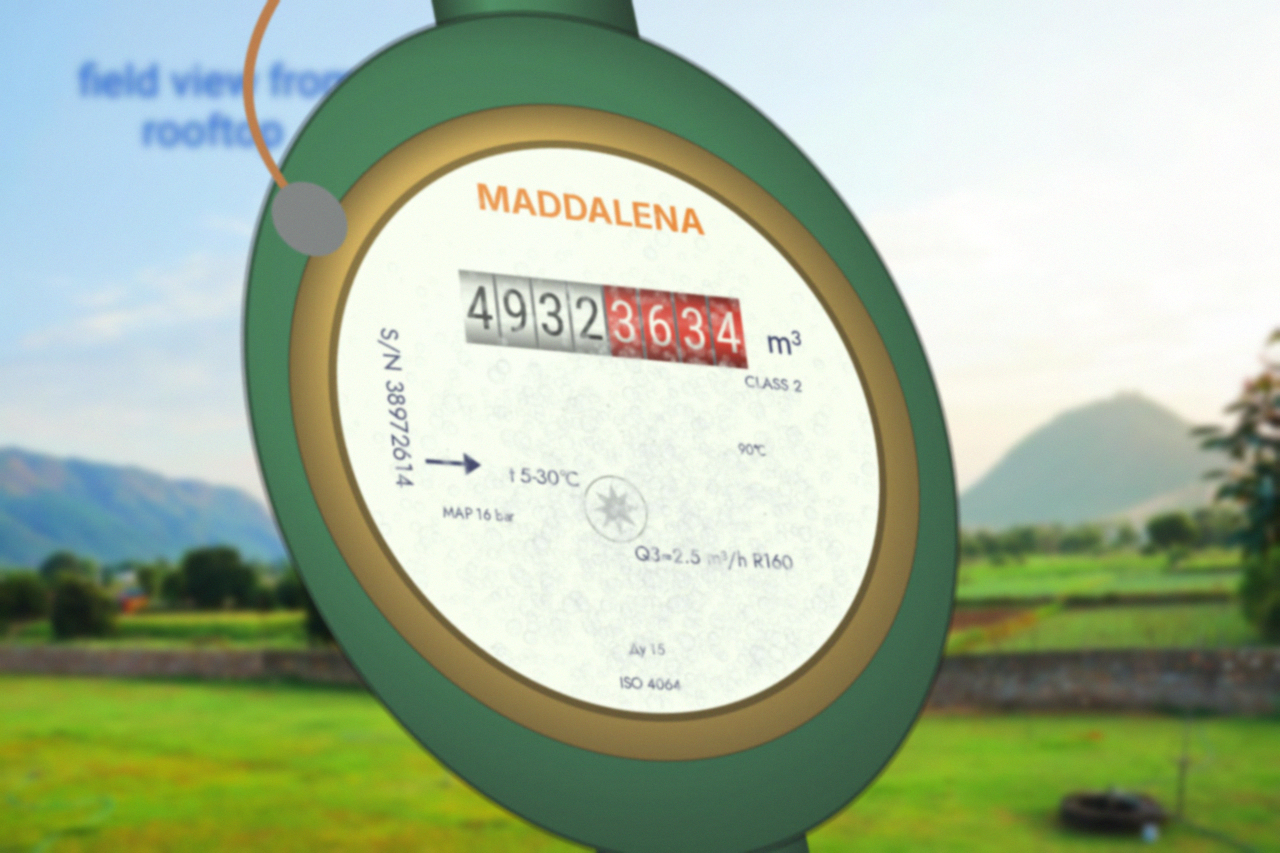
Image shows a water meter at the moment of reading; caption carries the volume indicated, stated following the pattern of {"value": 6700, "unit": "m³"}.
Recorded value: {"value": 4932.3634, "unit": "m³"}
